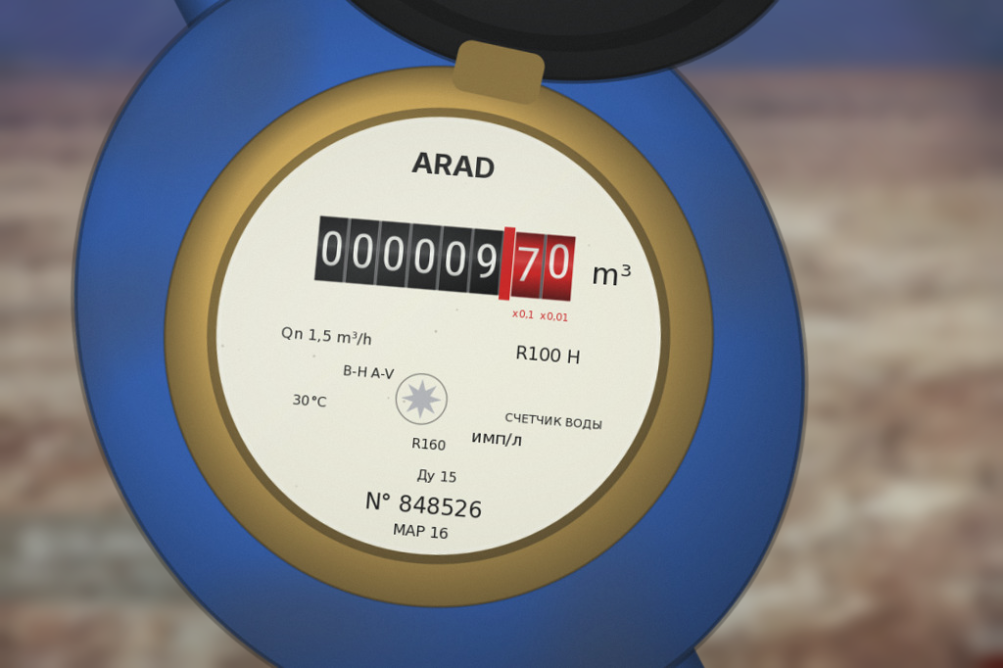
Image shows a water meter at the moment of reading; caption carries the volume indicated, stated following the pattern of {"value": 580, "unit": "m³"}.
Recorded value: {"value": 9.70, "unit": "m³"}
